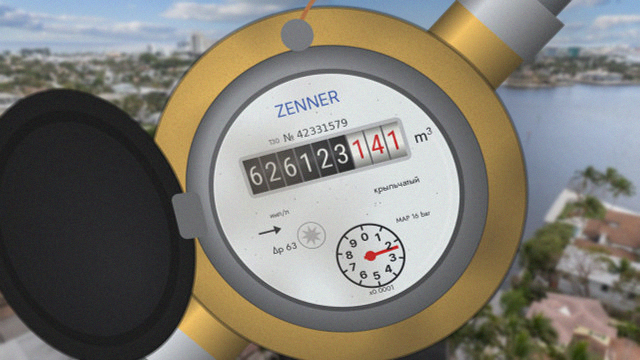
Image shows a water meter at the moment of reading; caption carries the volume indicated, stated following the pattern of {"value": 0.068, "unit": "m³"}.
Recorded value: {"value": 626123.1412, "unit": "m³"}
